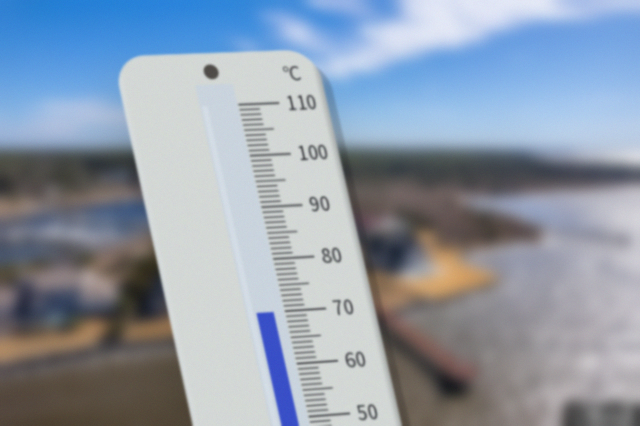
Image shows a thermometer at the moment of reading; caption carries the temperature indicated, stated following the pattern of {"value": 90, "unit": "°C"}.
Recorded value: {"value": 70, "unit": "°C"}
